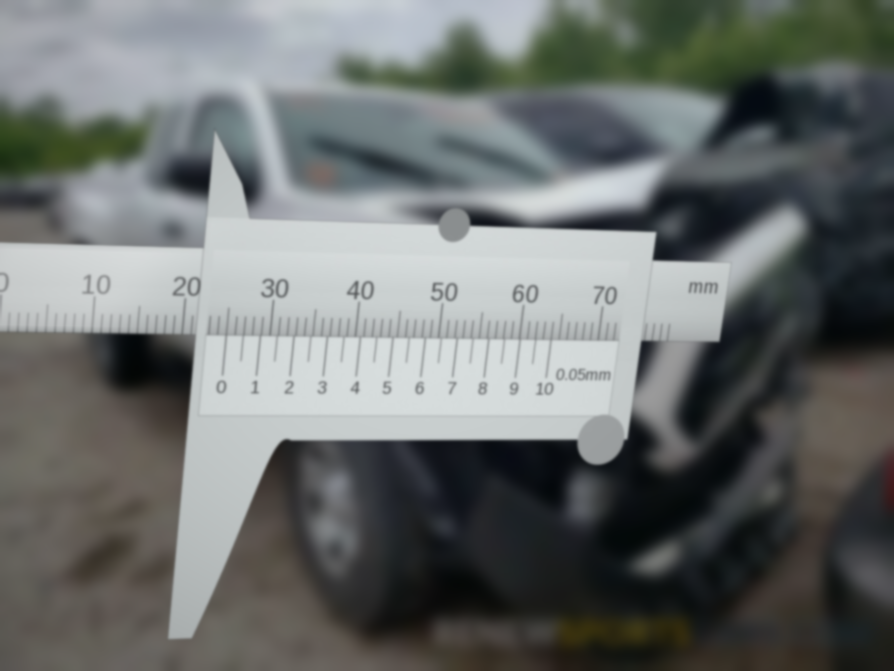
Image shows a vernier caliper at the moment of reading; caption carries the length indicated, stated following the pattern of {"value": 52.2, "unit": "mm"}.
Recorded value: {"value": 25.0, "unit": "mm"}
